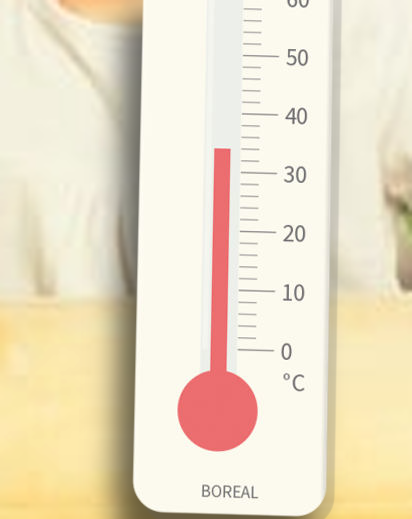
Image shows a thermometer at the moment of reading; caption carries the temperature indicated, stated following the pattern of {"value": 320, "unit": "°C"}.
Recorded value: {"value": 34, "unit": "°C"}
